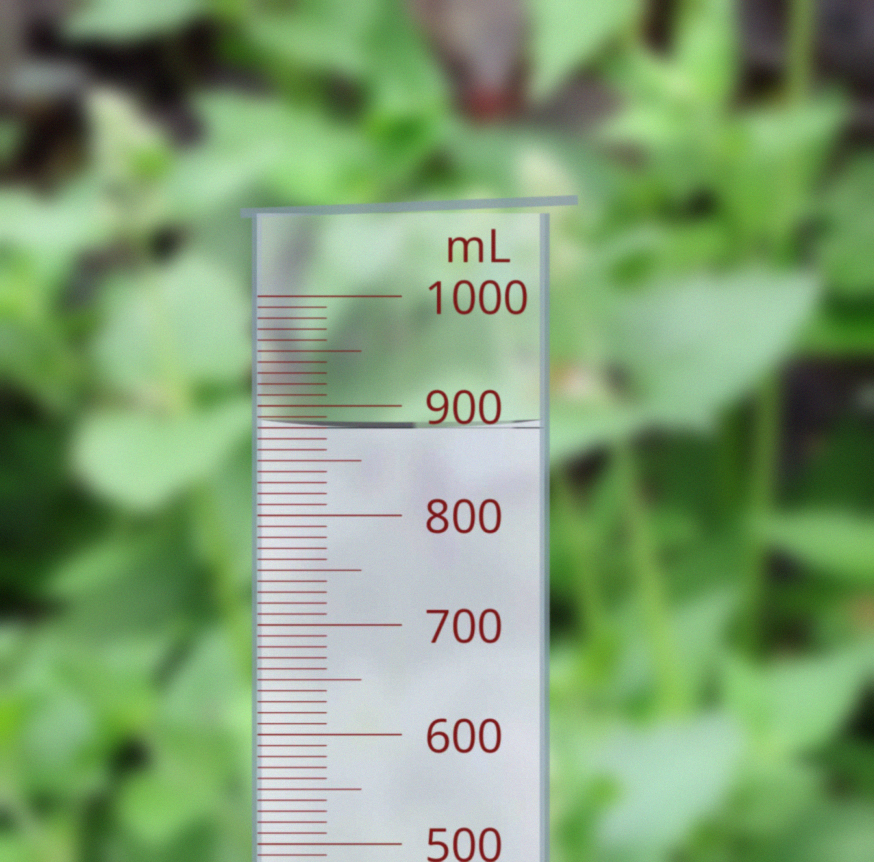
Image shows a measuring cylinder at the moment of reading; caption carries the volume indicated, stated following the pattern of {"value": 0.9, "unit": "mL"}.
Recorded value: {"value": 880, "unit": "mL"}
